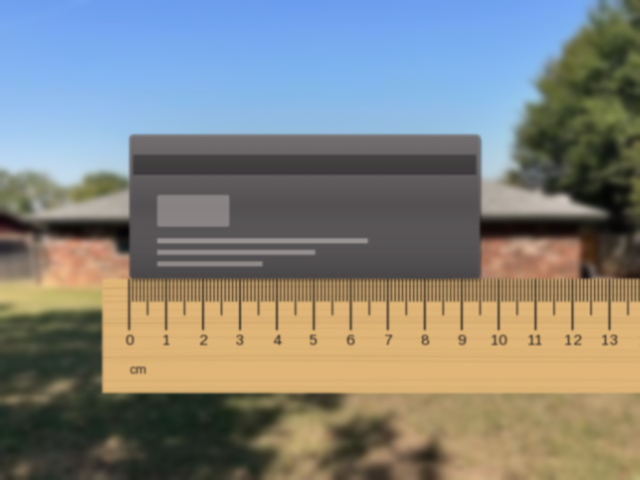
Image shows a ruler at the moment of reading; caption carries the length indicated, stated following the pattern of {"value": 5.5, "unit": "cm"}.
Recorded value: {"value": 9.5, "unit": "cm"}
